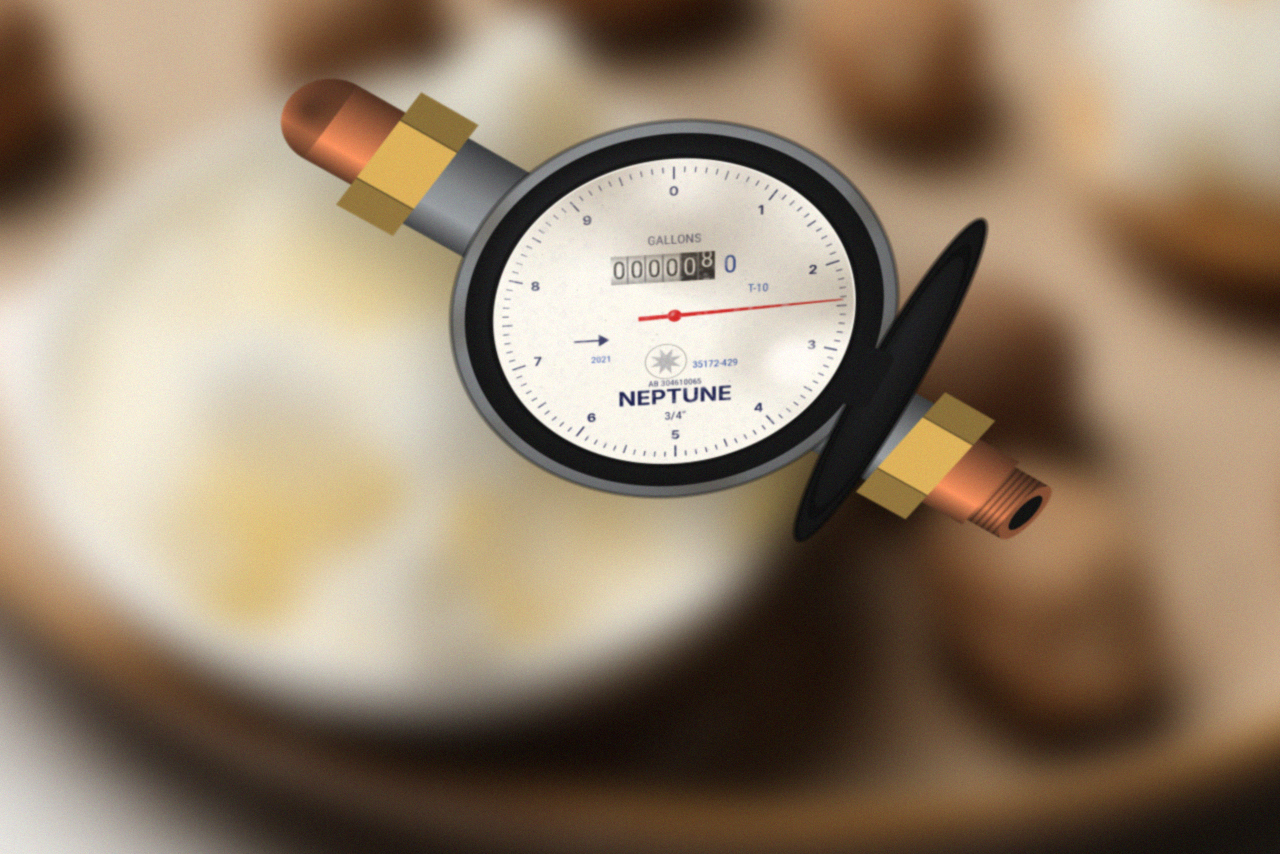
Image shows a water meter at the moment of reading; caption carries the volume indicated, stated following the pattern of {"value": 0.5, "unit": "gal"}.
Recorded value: {"value": 82.4, "unit": "gal"}
